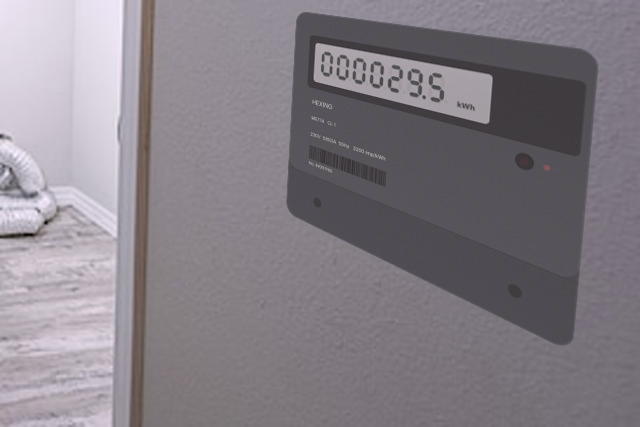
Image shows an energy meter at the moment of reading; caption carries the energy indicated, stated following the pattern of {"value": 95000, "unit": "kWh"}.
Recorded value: {"value": 29.5, "unit": "kWh"}
